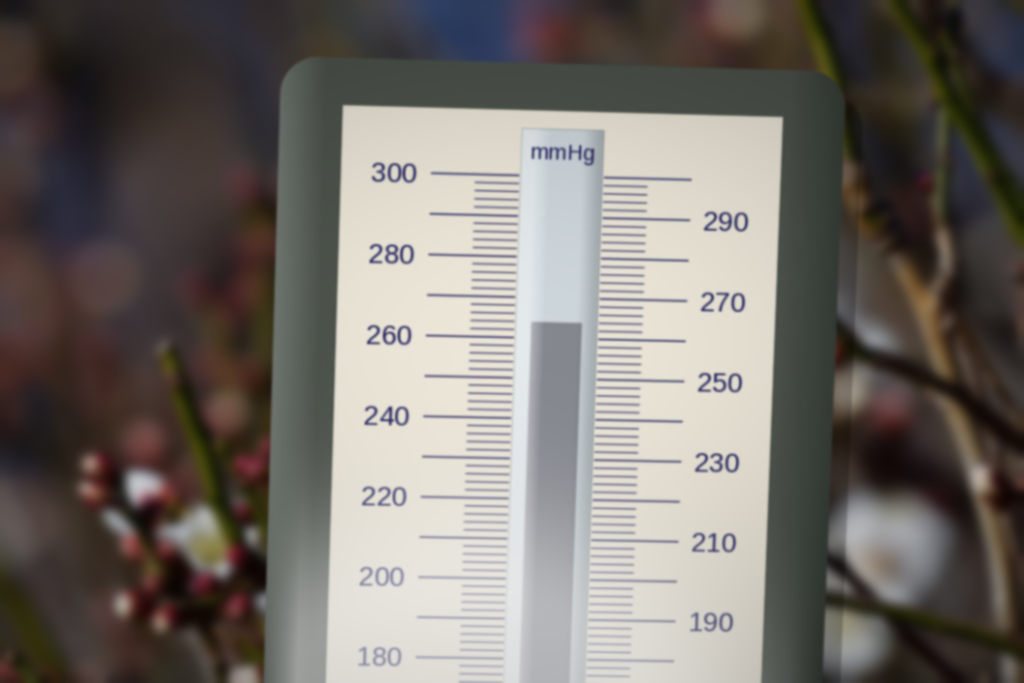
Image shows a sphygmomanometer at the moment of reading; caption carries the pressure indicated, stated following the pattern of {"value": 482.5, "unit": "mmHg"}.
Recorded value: {"value": 264, "unit": "mmHg"}
